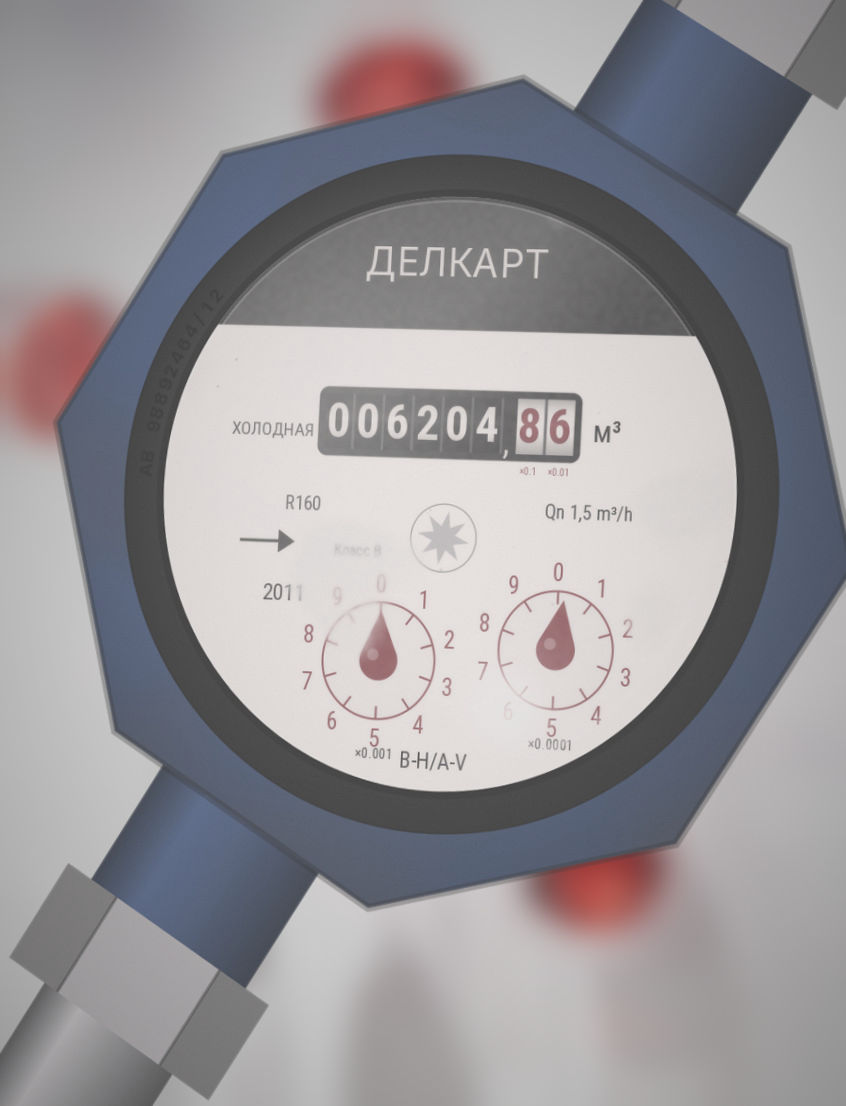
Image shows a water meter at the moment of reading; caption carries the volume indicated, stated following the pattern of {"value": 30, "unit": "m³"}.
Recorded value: {"value": 6204.8600, "unit": "m³"}
